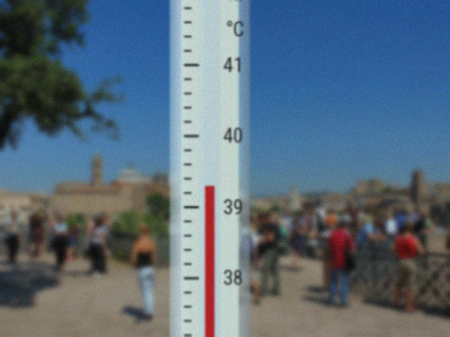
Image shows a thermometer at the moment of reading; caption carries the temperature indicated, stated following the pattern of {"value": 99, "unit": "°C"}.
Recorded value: {"value": 39.3, "unit": "°C"}
